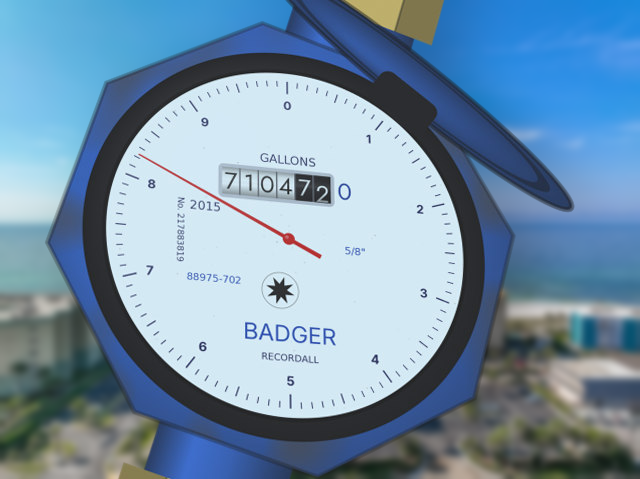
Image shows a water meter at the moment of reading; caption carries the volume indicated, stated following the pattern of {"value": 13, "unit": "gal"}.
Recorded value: {"value": 7104718.2, "unit": "gal"}
